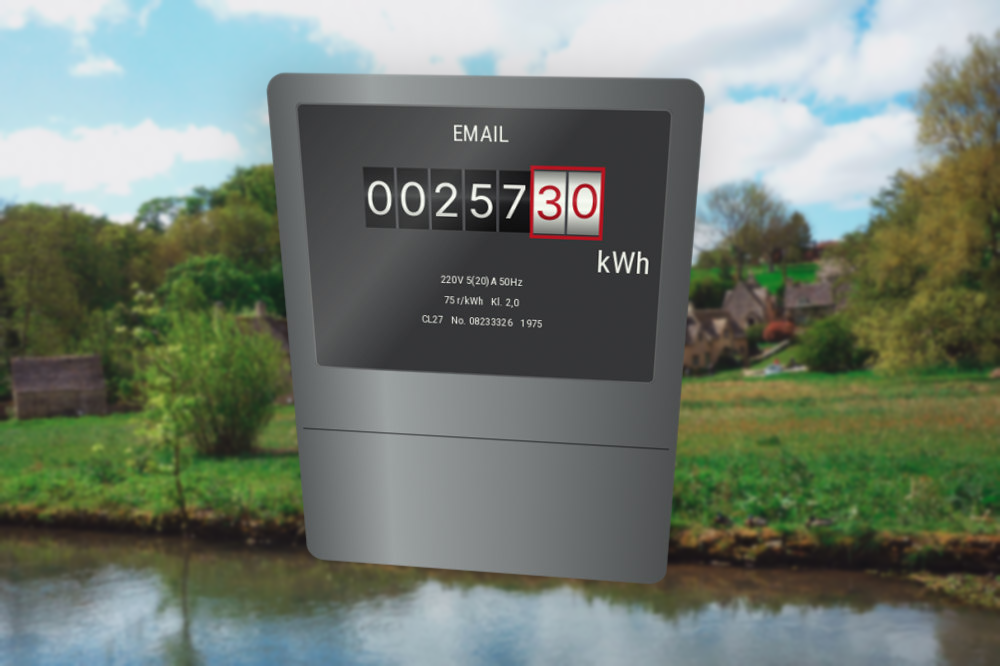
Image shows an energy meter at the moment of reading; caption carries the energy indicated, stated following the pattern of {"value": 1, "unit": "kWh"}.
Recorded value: {"value": 257.30, "unit": "kWh"}
